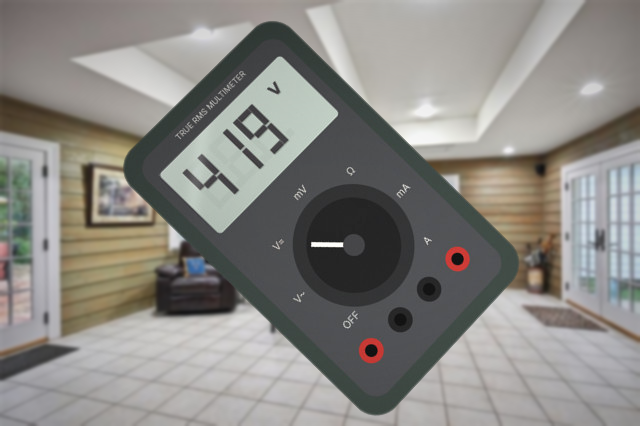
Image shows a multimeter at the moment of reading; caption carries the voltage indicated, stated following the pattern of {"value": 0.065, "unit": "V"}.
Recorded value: {"value": 419, "unit": "V"}
